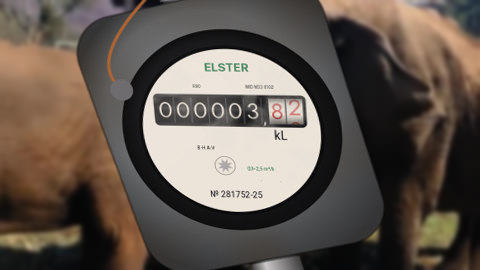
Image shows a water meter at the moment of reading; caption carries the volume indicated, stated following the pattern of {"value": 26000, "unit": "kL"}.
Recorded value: {"value": 3.82, "unit": "kL"}
